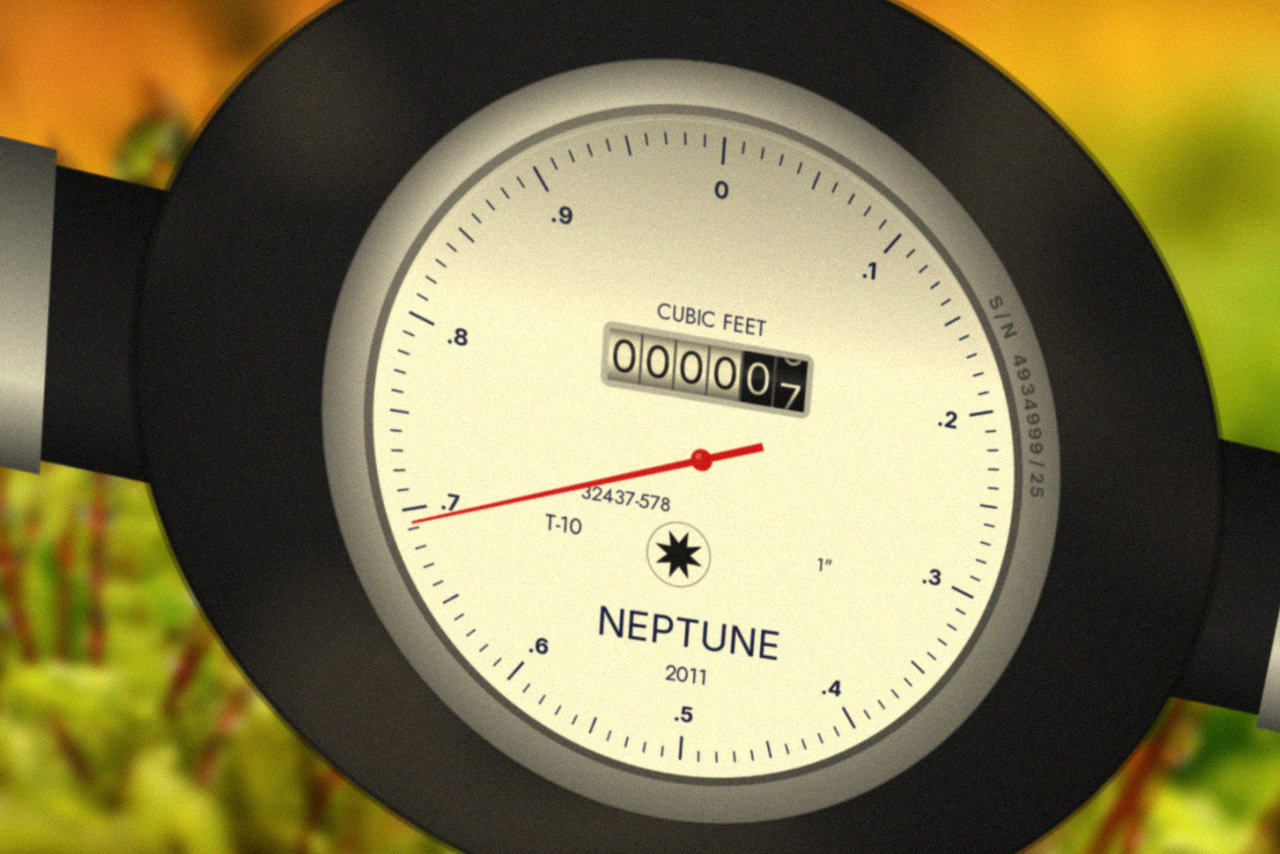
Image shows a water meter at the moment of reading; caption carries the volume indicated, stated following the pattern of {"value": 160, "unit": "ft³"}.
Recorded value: {"value": 6.69, "unit": "ft³"}
